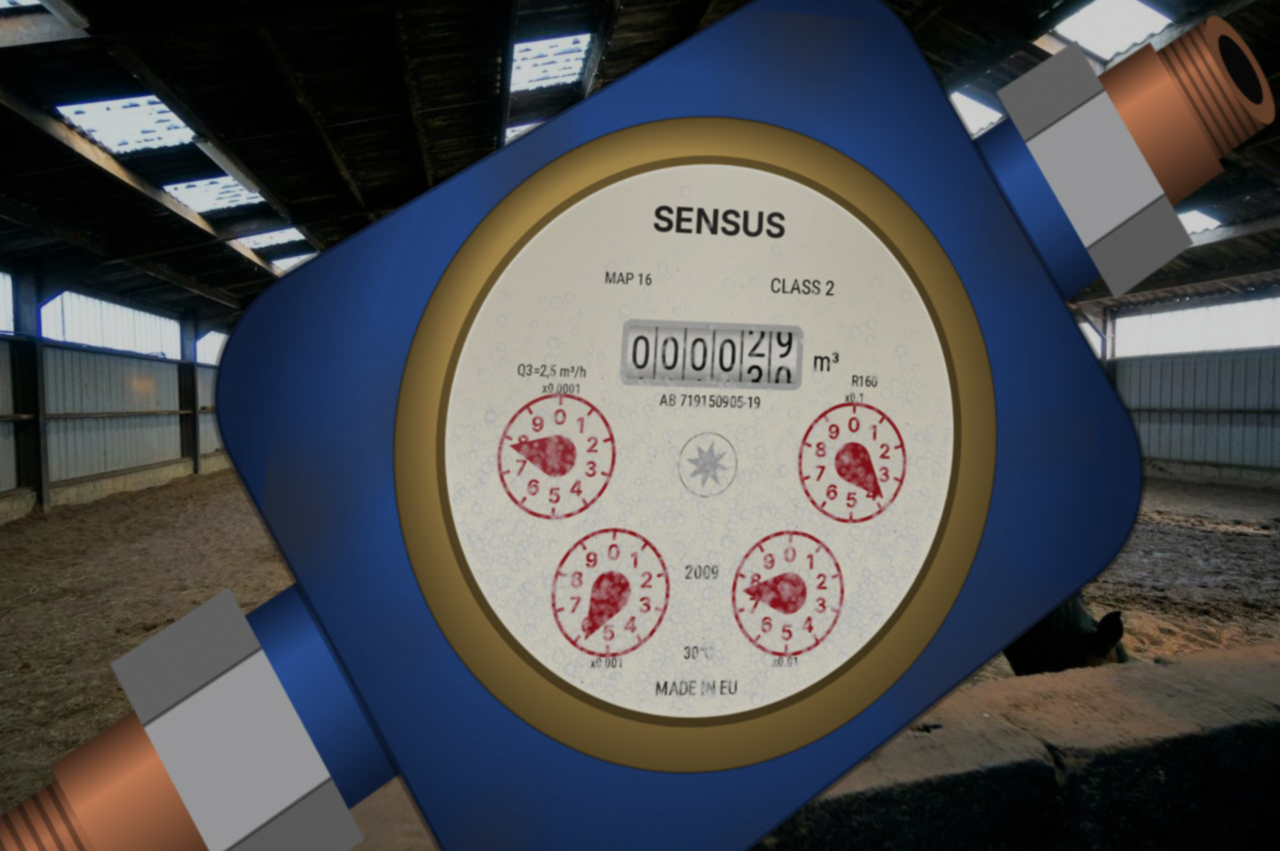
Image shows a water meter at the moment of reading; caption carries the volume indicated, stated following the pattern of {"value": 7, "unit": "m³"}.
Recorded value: {"value": 29.3757, "unit": "m³"}
